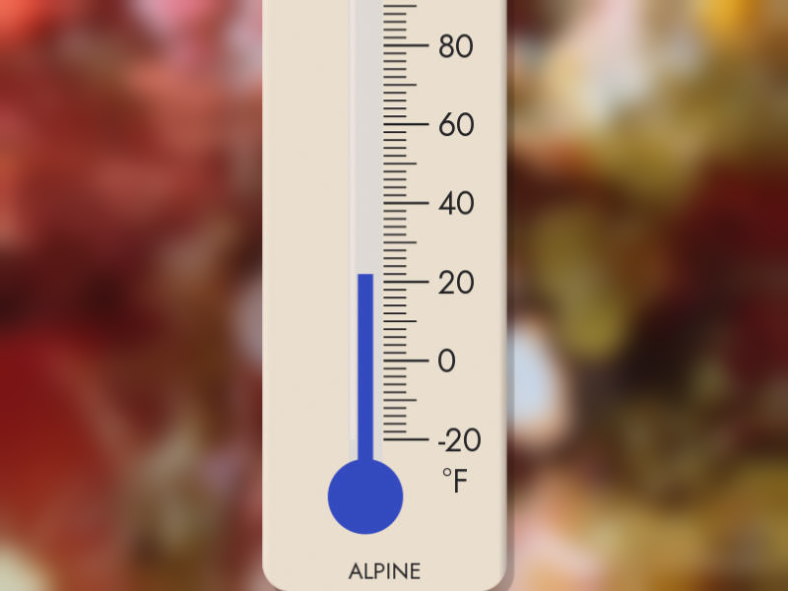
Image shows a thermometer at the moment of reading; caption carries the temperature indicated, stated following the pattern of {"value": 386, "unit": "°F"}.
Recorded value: {"value": 22, "unit": "°F"}
